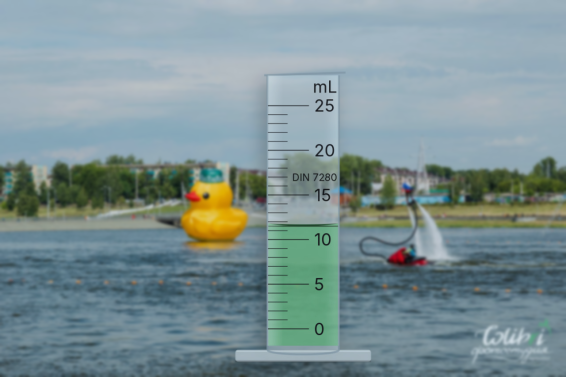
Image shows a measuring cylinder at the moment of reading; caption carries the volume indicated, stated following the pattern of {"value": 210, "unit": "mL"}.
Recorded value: {"value": 11.5, "unit": "mL"}
